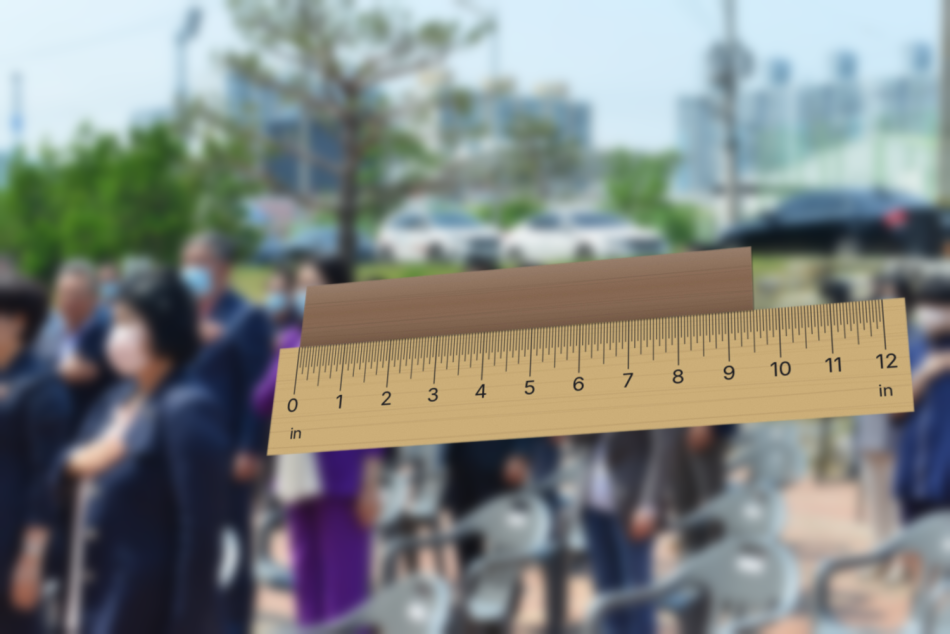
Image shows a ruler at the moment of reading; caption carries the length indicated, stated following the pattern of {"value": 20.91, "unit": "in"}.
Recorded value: {"value": 9.5, "unit": "in"}
